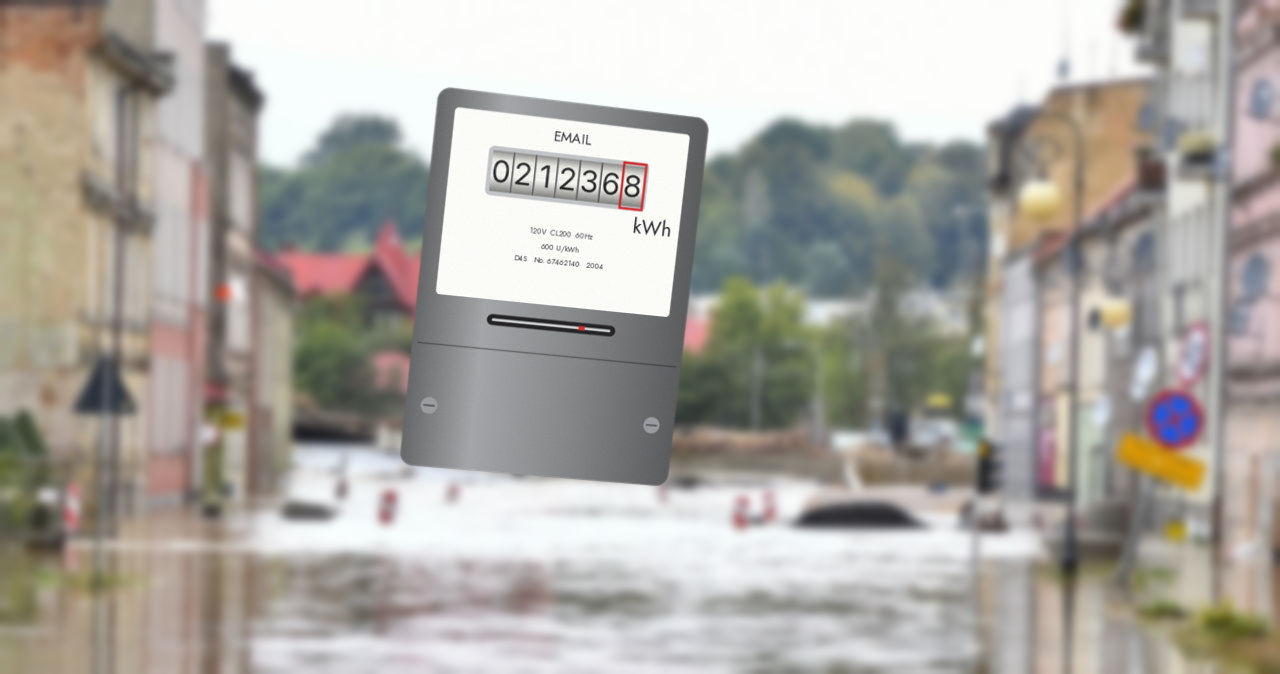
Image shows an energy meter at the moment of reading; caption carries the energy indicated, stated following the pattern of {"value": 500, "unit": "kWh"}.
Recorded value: {"value": 21236.8, "unit": "kWh"}
